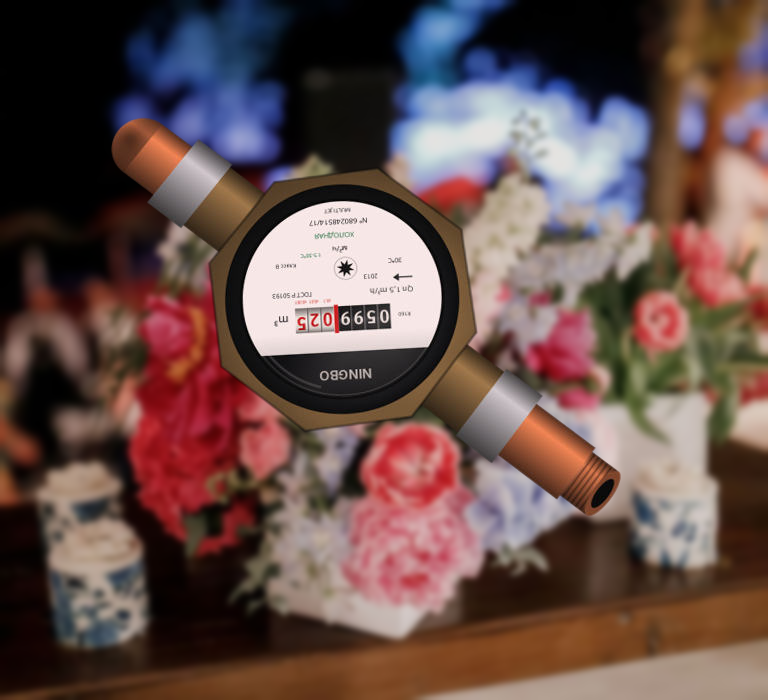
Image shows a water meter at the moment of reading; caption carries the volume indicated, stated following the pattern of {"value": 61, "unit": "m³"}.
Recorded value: {"value": 599.025, "unit": "m³"}
